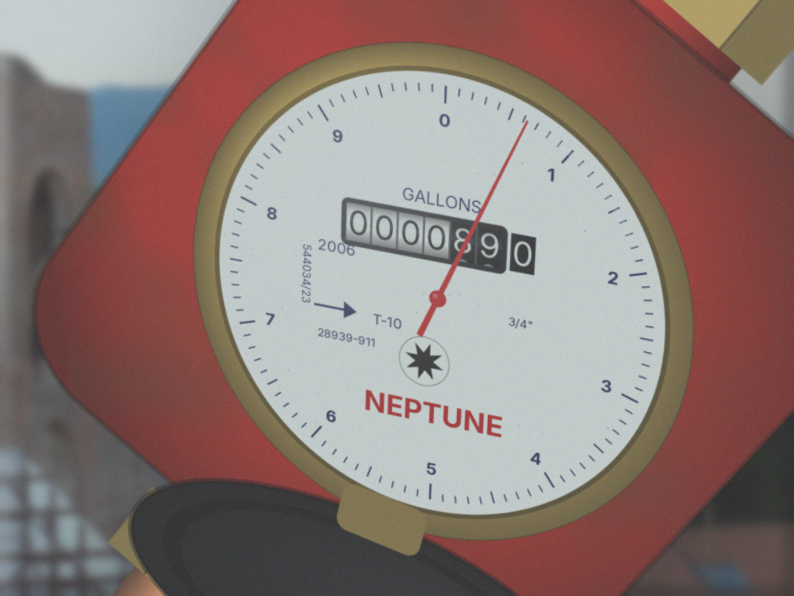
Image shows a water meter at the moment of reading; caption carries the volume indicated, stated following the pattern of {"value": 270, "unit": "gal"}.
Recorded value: {"value": 890.6, "unit": "gal"}
